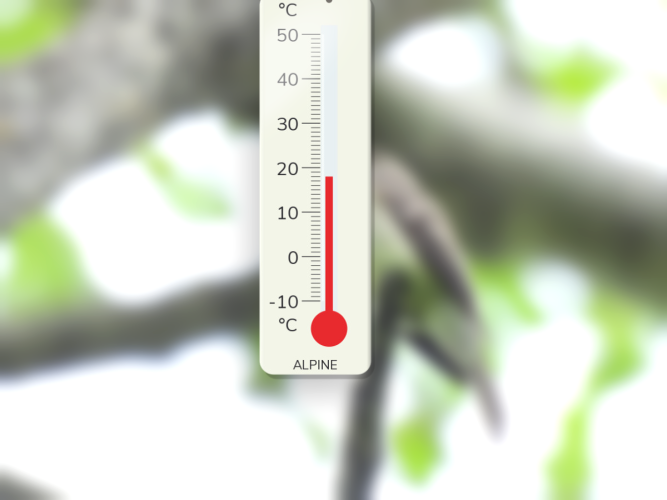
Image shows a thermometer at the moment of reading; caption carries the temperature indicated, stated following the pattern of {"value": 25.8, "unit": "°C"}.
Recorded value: {"value": 18, "unit": "°C"}
